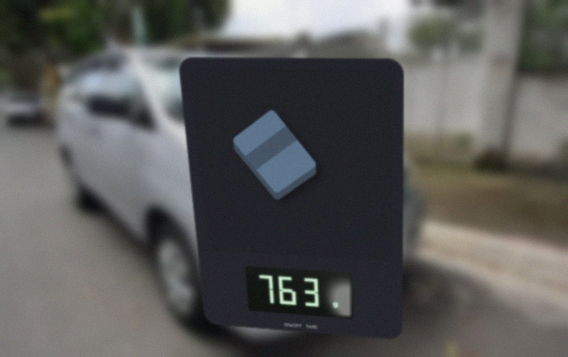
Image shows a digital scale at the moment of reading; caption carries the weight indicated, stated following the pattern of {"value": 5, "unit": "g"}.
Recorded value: {"value": 763, "unit": "g"}
